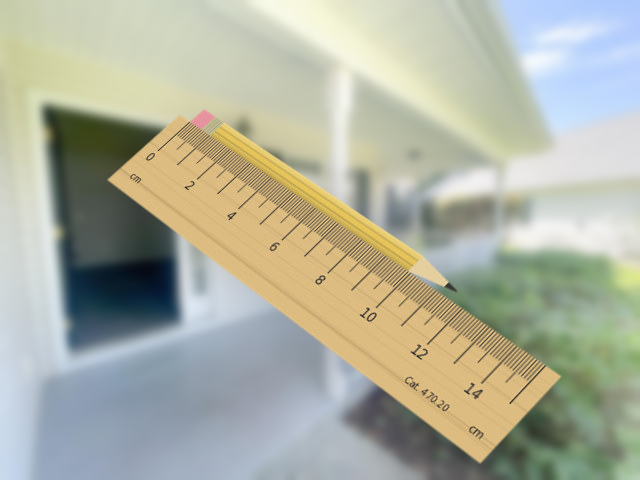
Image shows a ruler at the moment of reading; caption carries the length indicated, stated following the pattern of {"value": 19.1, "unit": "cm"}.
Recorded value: {"value": 11.5, "unit": "cm"}
